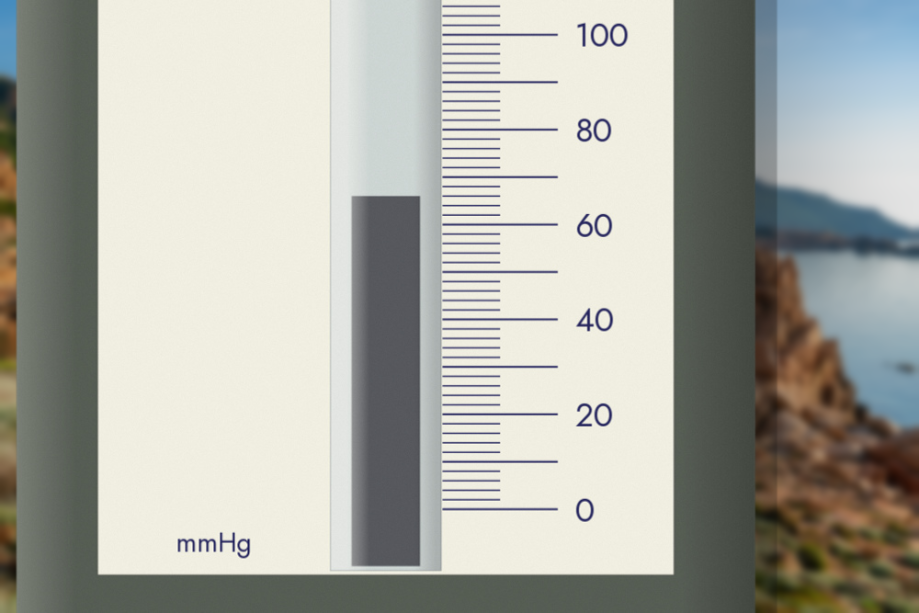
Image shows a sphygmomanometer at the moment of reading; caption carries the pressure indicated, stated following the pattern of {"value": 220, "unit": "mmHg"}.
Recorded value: {"value": 66, "unit": "mmHg"}
